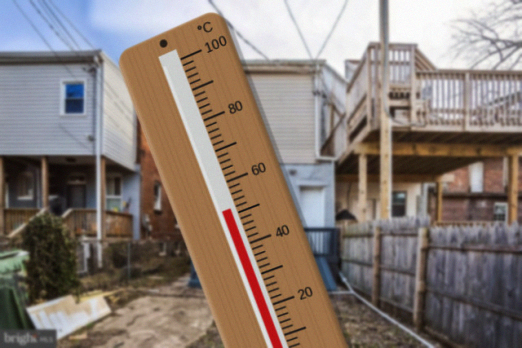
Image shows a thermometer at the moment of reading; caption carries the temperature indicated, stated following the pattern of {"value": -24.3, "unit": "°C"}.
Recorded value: {"value": 52, "unit": "°C"}
